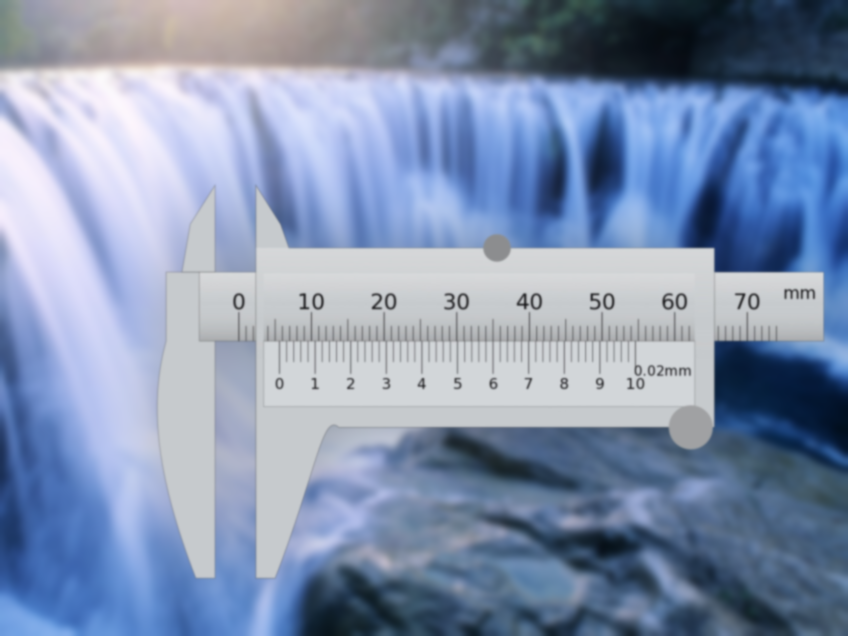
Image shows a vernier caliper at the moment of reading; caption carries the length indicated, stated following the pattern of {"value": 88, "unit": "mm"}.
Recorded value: {"value": 5.6, "unit": "mm"}
